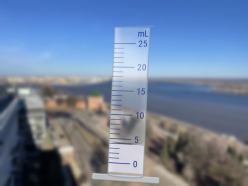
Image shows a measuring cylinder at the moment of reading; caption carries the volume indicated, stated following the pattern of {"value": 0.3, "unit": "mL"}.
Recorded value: {"value": 4, "unit": "mL"}
